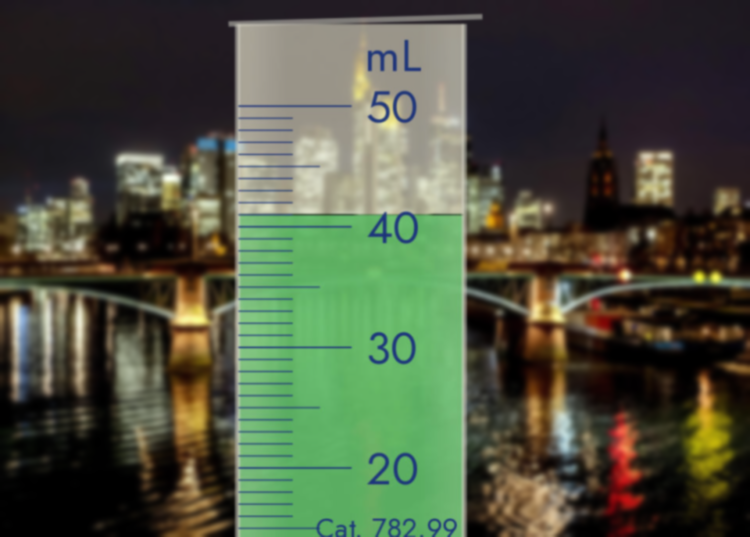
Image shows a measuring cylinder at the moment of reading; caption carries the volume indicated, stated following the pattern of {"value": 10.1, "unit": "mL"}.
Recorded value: {"value": 41, "unit": "mL"}
